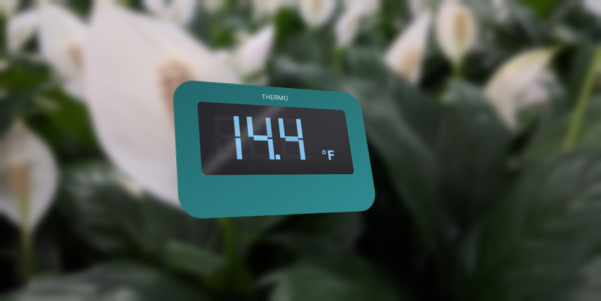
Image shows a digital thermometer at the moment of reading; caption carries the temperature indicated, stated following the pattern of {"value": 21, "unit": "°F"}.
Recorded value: {"value": 14.4, "unit": "°F"}
